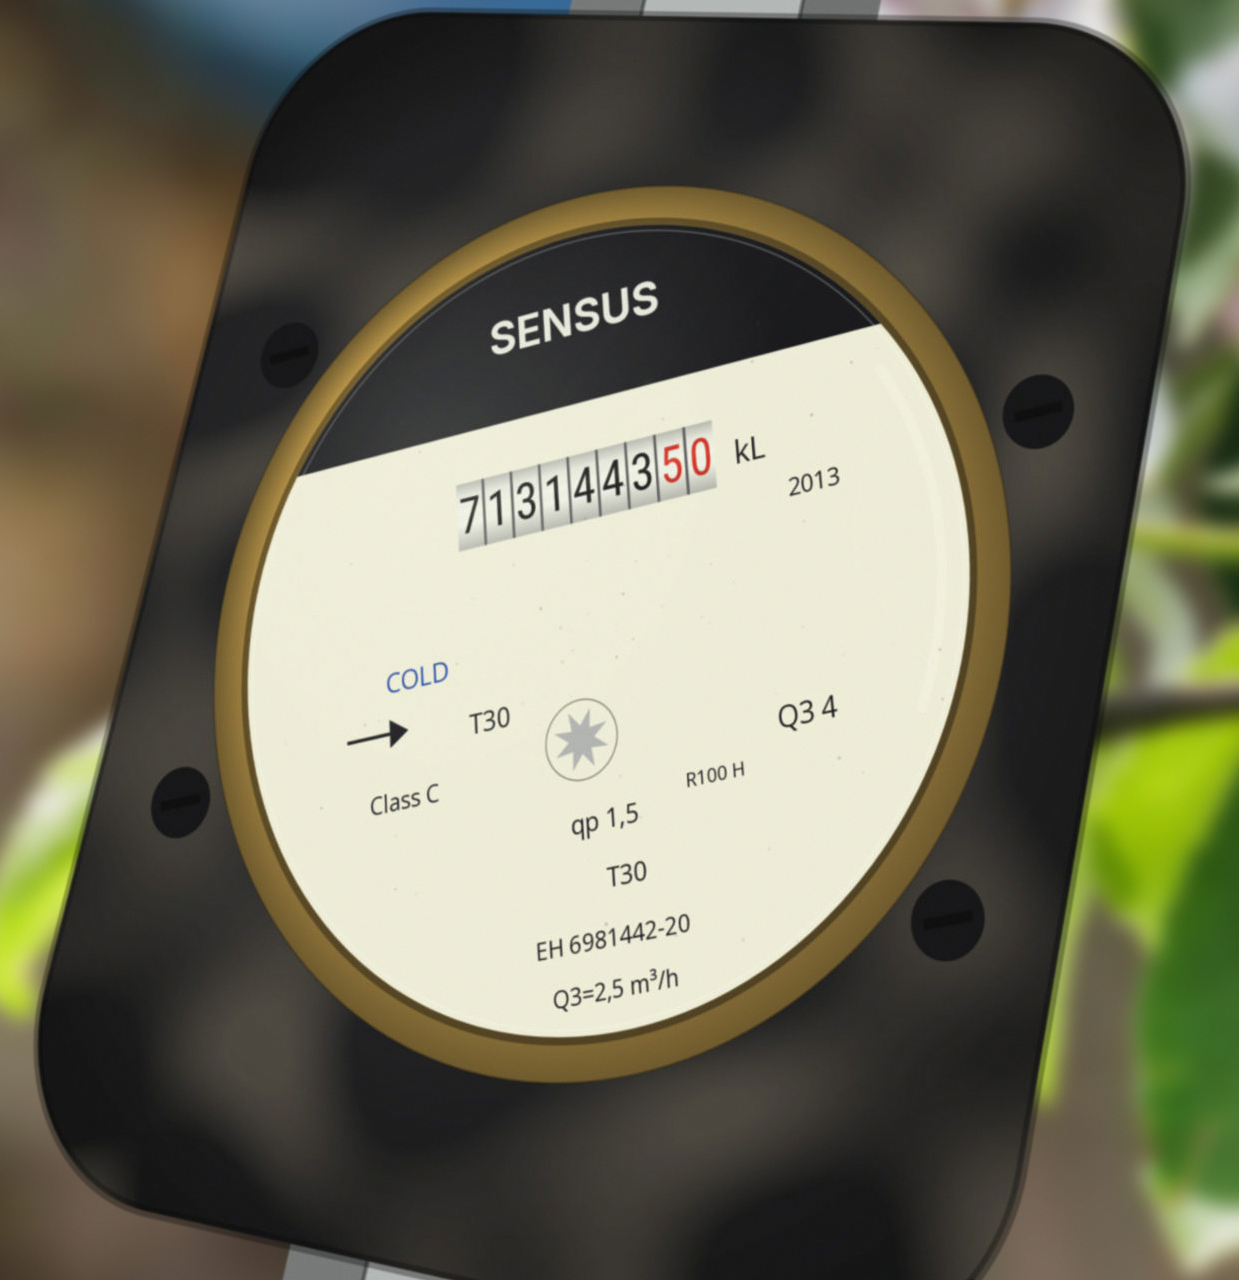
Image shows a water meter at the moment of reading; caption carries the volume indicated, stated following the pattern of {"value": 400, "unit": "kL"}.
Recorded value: {"value": 7131443.50, "unit": "kL"}
